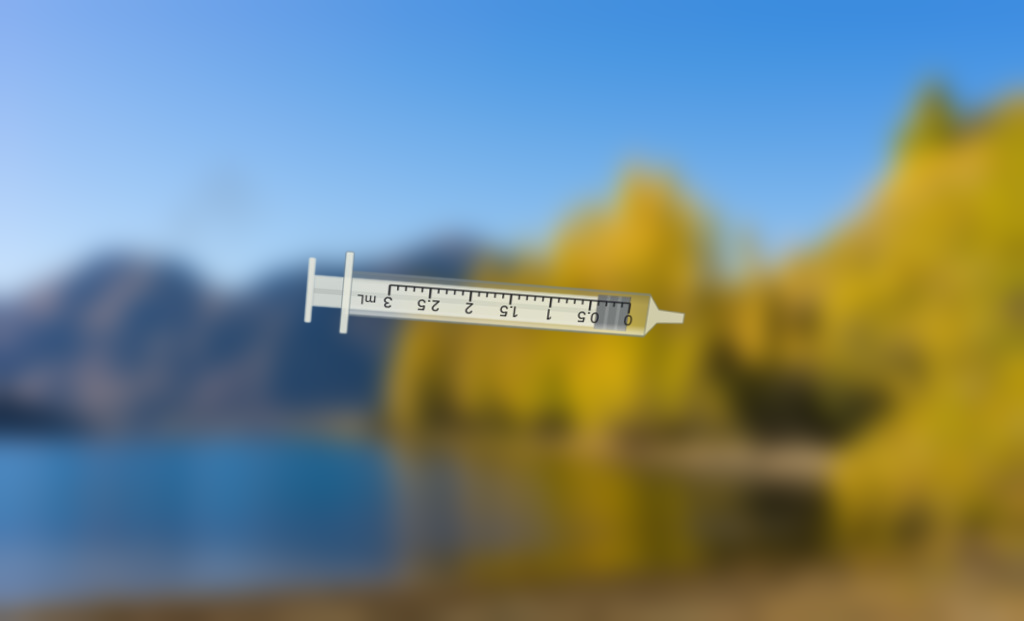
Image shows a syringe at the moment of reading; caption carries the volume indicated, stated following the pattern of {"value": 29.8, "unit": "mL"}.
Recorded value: {"value": 0, "unit": "mL"}
